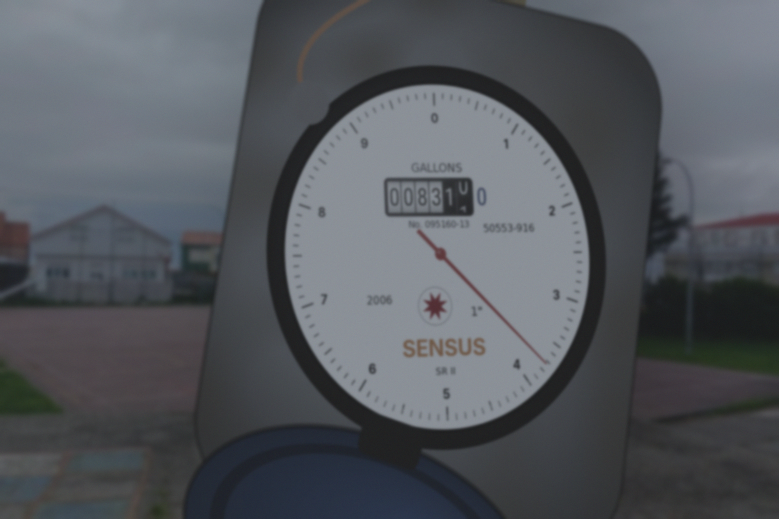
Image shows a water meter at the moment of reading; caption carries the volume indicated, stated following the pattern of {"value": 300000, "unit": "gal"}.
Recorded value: {"value": 83103.7, "unit": "gal"}
